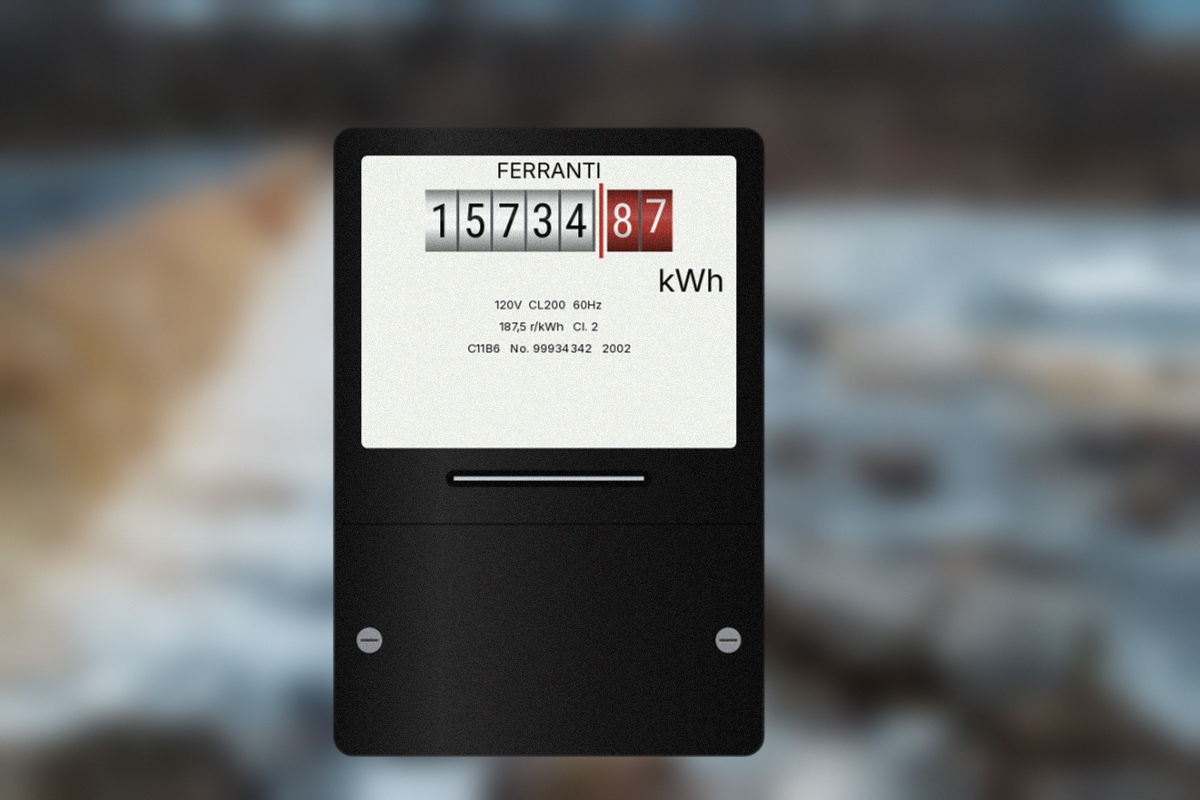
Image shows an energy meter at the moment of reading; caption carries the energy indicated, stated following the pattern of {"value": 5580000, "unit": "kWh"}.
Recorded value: {"value": 15734.87, "unit": "kWh"}
